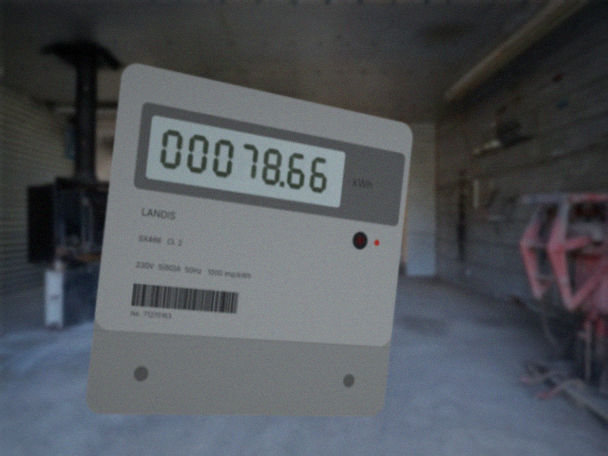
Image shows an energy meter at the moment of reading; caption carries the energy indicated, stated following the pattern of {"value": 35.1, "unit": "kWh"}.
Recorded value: {"value": 78.66, "unit": "kWh"}
